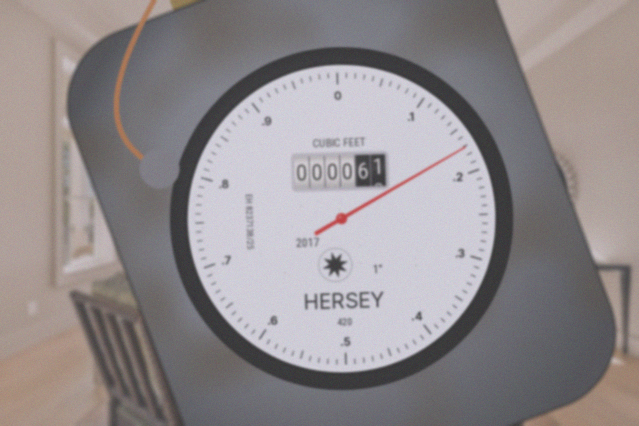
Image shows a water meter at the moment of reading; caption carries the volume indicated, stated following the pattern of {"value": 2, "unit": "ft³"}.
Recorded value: {"value": 61.17, "unit": "ft³"}
